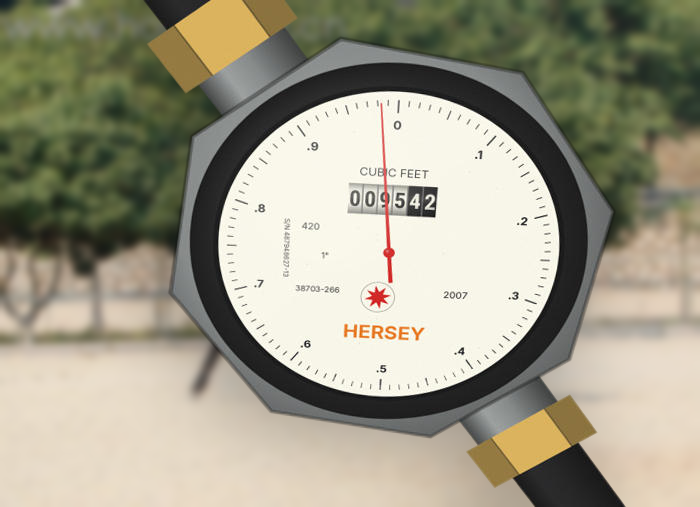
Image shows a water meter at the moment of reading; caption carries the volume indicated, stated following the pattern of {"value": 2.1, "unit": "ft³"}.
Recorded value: {"value": 9541.98, "unit": "ft³"}
